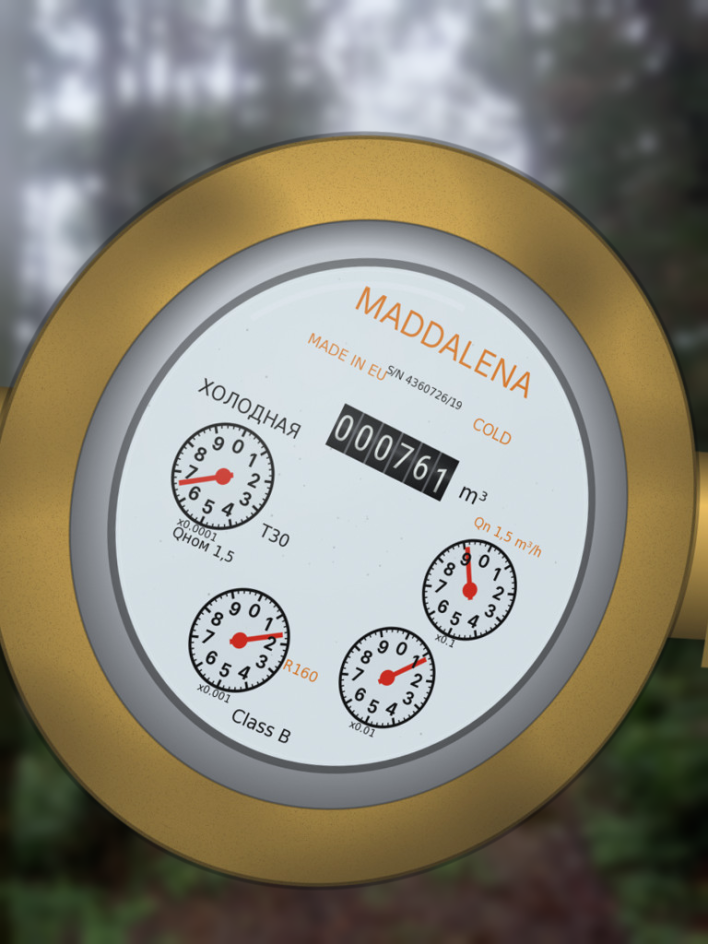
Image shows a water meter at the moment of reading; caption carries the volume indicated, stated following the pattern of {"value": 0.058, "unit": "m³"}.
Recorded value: {"value": 760.9116, "unit": "m³"}
